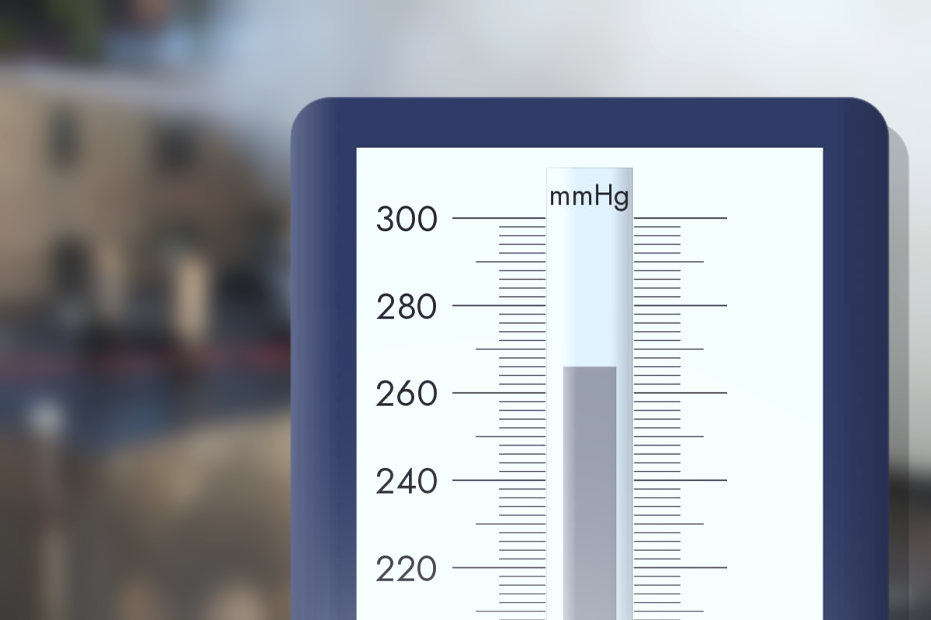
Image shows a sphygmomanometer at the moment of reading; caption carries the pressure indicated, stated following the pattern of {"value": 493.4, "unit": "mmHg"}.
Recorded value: {"value": 266, "unit": "mmHg"}
